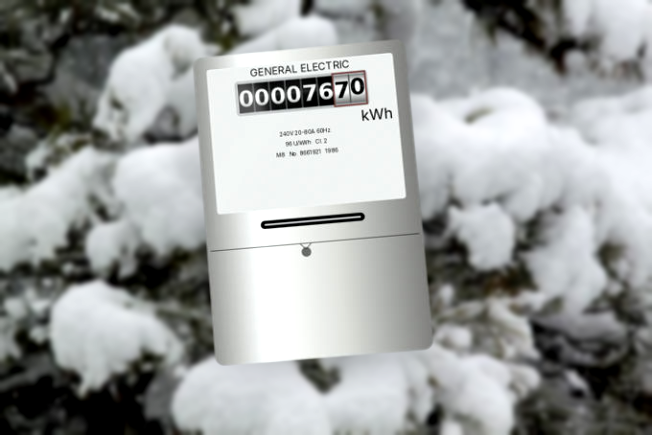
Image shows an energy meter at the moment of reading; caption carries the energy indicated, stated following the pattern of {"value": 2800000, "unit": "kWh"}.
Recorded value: {"value": 76.70, "unit": "kWh"}
